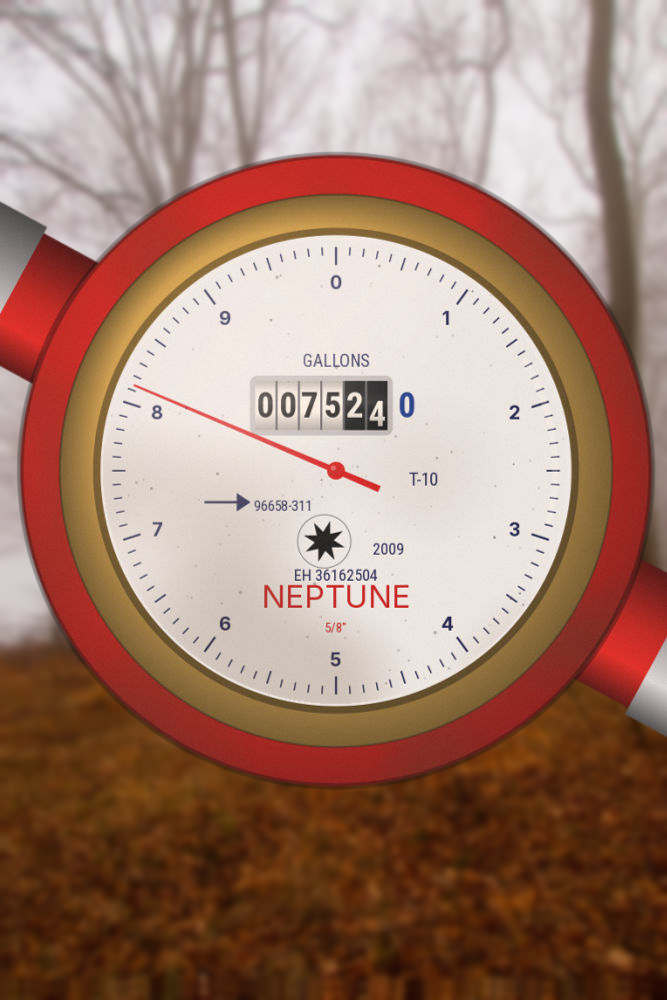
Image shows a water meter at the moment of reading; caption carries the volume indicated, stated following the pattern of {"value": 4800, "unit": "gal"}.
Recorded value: {"value": 75238.1, "unit": "gal"}
